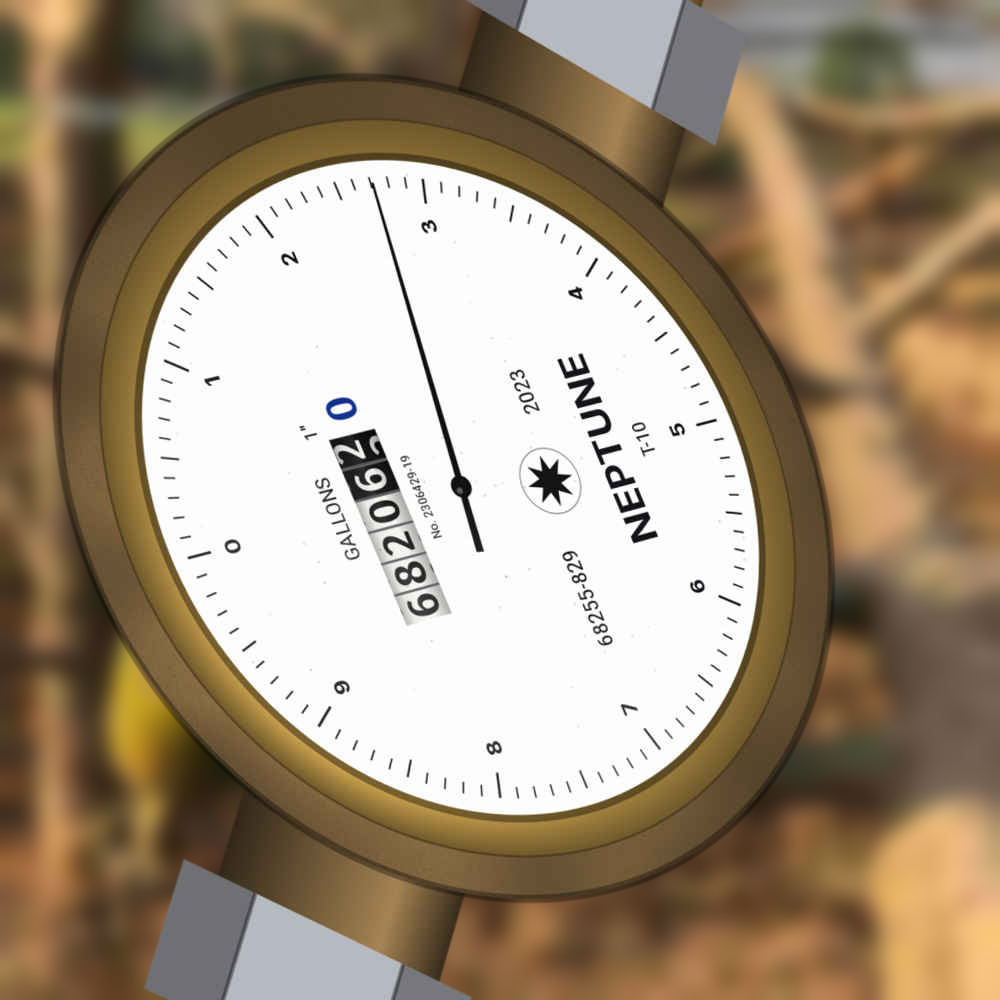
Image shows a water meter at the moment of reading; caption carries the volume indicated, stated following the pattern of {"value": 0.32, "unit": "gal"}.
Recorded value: {"value": 6820622.7, "unit": "gal"}
